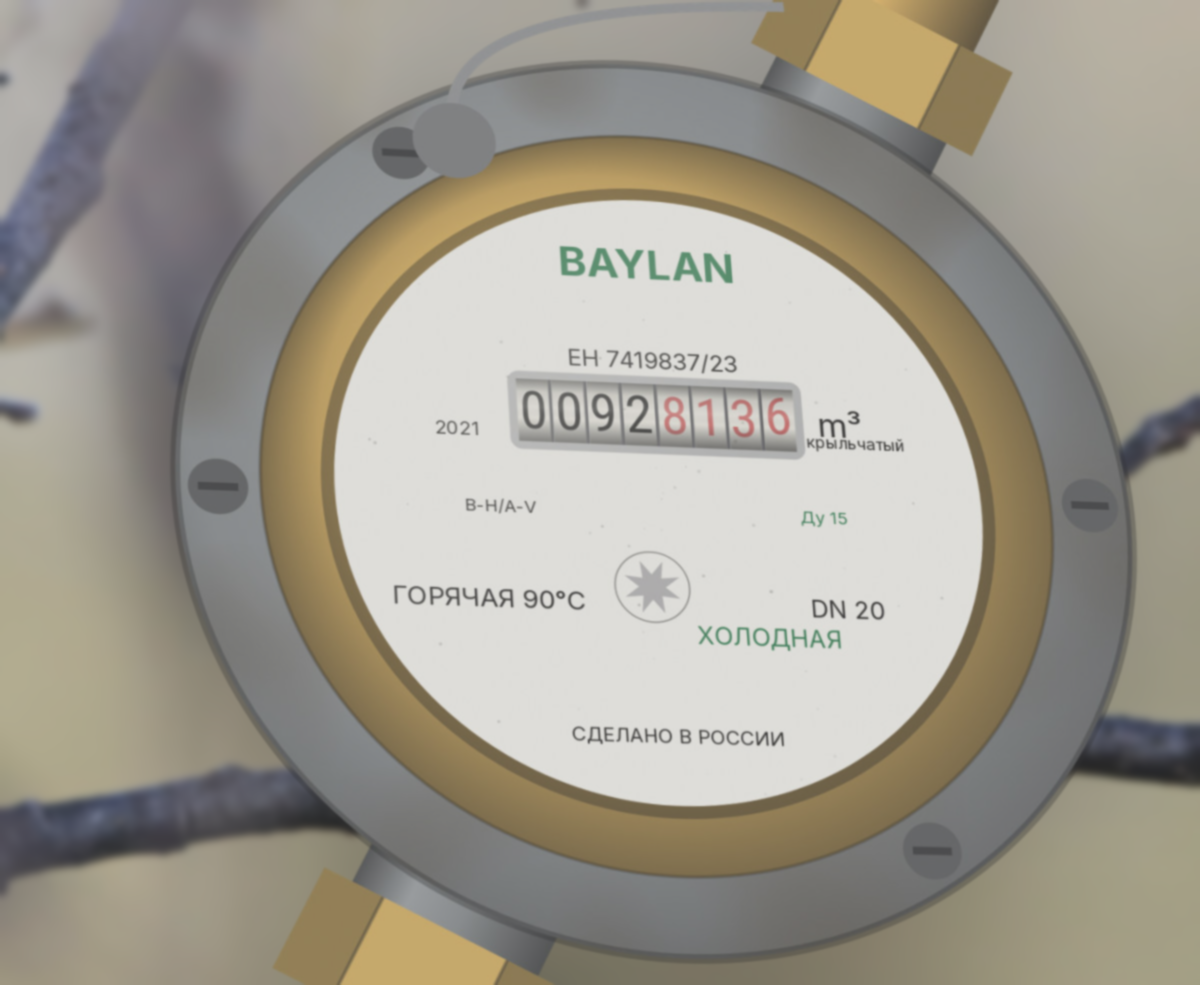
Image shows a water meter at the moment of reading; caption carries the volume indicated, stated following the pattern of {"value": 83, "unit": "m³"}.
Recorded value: {"value": 92.8136, "unit": "m³"}
